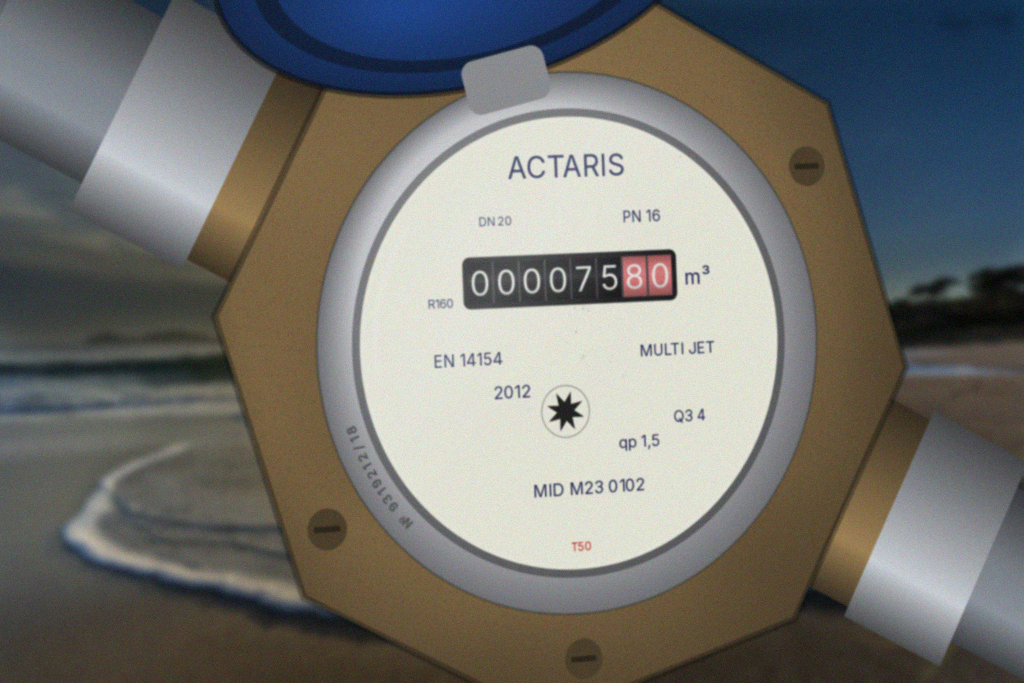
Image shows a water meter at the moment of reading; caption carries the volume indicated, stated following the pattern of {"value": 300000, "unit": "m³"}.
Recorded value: {"value": 75.80, "unit": "m³"}
